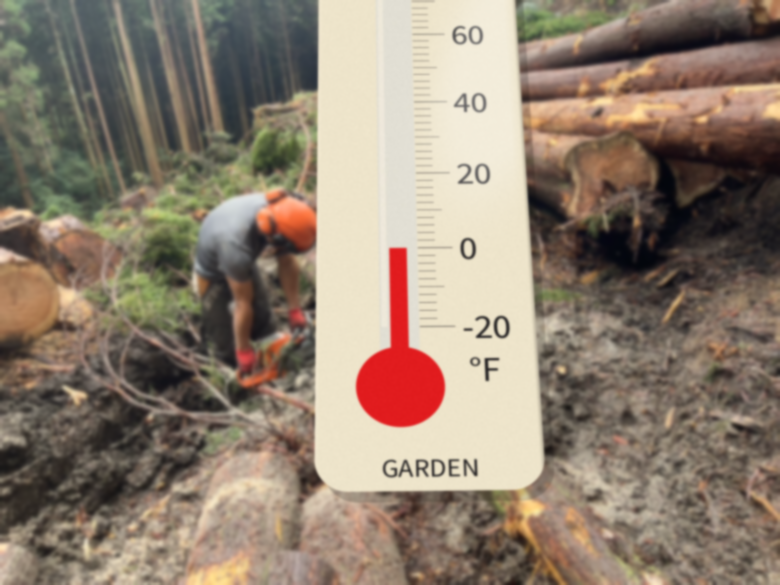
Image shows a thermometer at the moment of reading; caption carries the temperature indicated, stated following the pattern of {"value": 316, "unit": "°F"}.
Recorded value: {"value": 0, "unit": "°F"}
